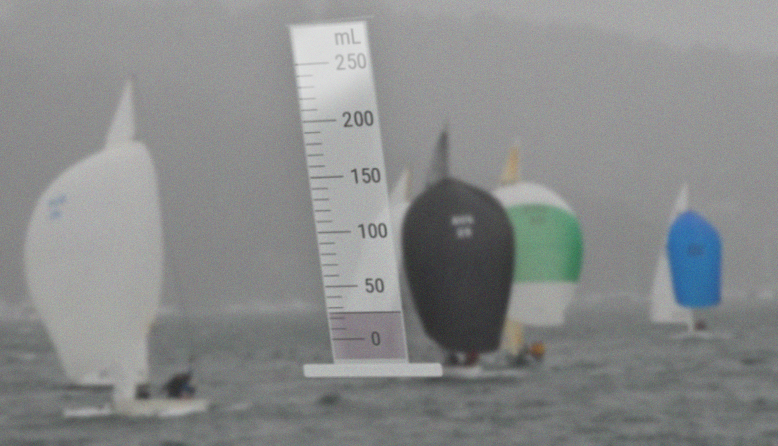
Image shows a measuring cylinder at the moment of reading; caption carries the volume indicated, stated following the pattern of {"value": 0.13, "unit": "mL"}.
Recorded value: {"value": 25, "unit": "mL"}
